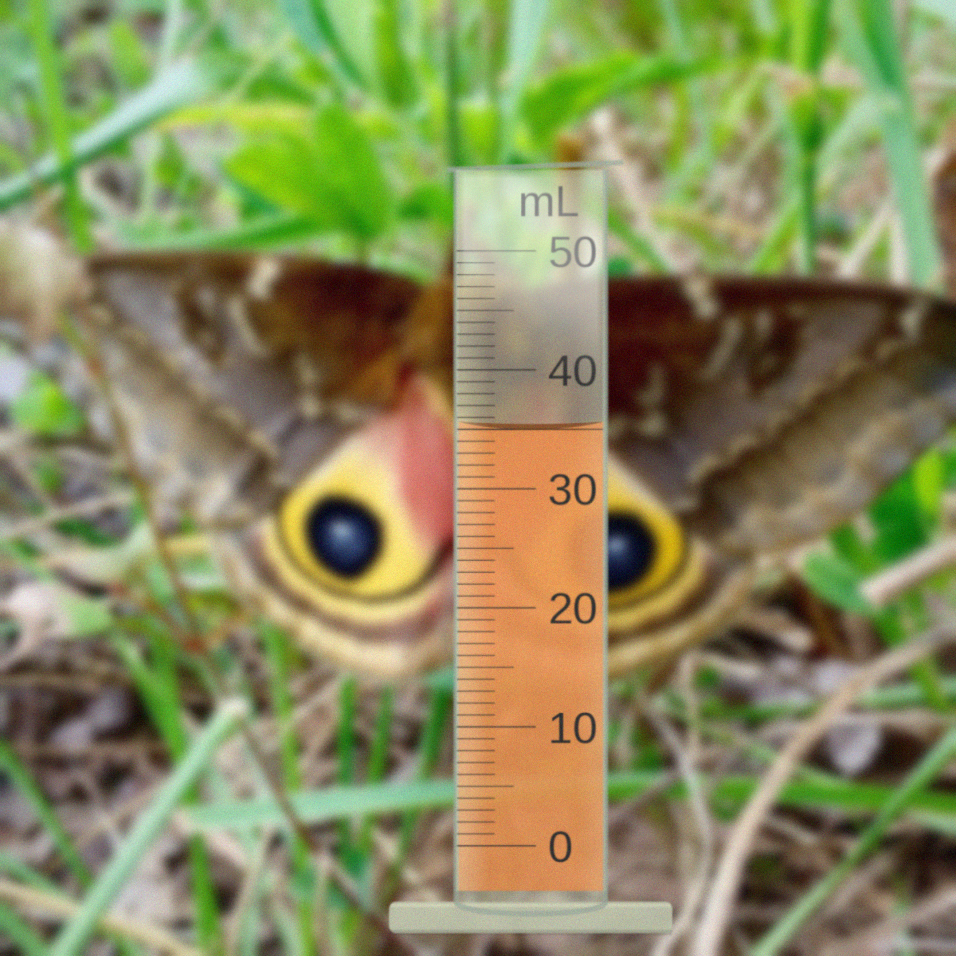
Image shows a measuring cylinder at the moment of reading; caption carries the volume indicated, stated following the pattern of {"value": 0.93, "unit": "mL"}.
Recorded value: {"value": 35, "unit": "mL"}
